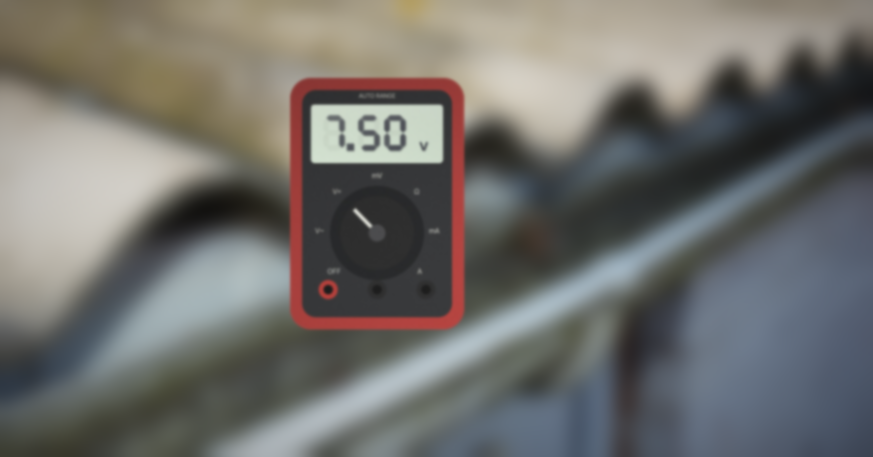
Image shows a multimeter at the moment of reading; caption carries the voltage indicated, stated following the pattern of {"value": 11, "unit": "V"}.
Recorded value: {"value": 7.50, "unit": "V"}
